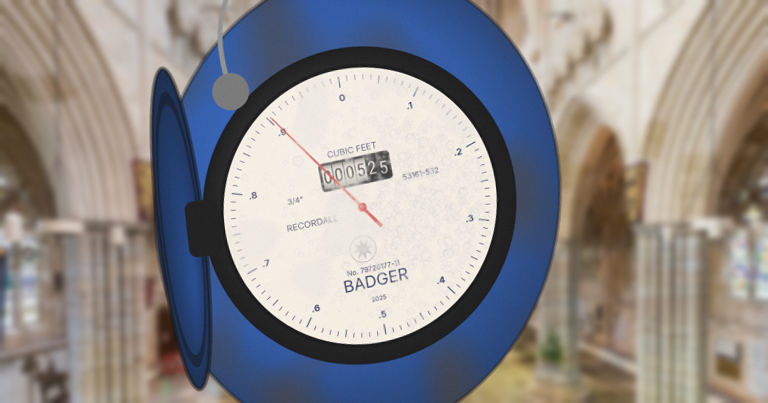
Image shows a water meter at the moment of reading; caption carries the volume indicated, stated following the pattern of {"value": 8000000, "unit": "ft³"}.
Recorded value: {"value": 524.90, "unit": "ft³"}
